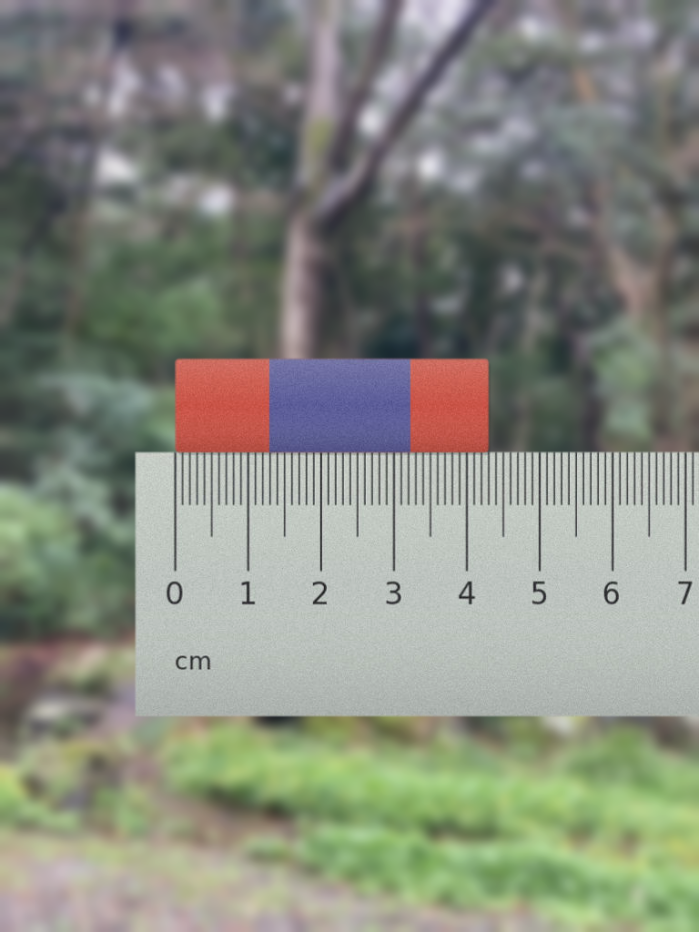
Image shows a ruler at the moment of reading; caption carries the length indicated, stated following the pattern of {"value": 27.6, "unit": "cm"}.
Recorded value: {"value": 4.3, "unit": "cm"}
